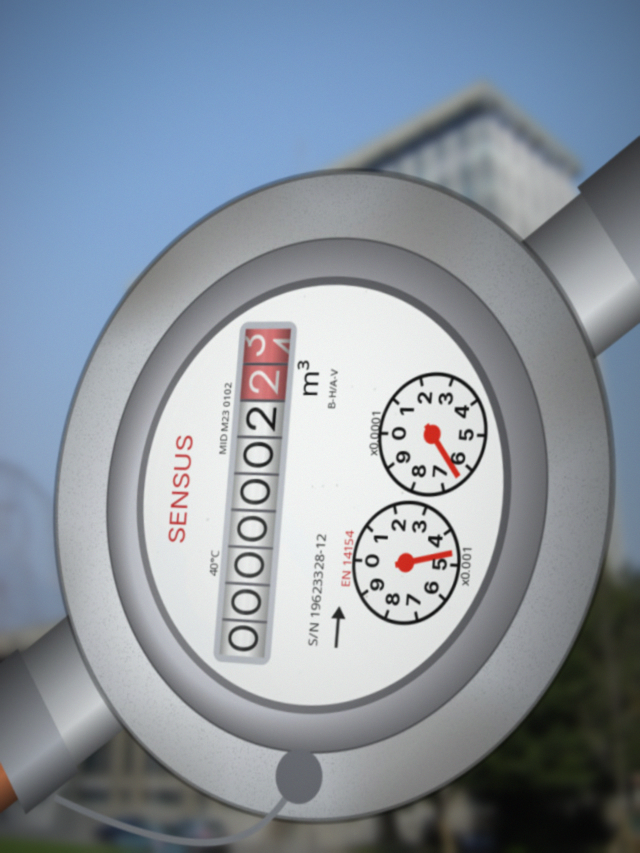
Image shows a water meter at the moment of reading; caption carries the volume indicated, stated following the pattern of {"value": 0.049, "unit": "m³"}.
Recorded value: {"value": 2.2346, "unit": "m³"}
